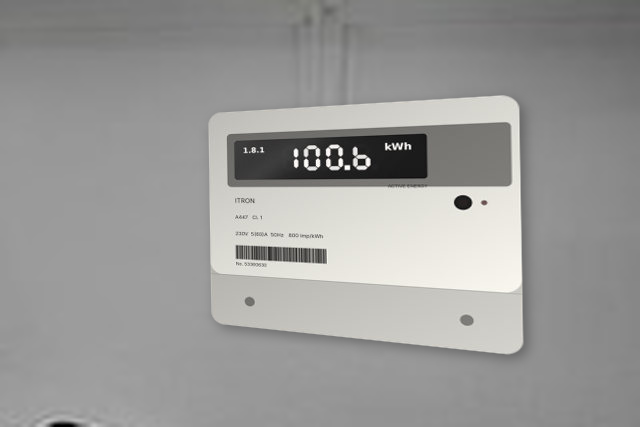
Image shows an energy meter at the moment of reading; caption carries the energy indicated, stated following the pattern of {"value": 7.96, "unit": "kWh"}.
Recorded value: {"value": 100.6, "unit": "kWh"}
